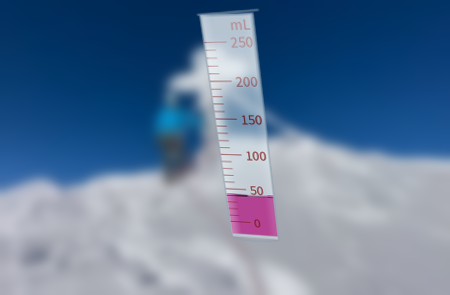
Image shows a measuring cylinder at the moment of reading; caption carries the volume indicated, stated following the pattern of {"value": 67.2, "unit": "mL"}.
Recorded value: {"value": 40, "unit": "mL"}
